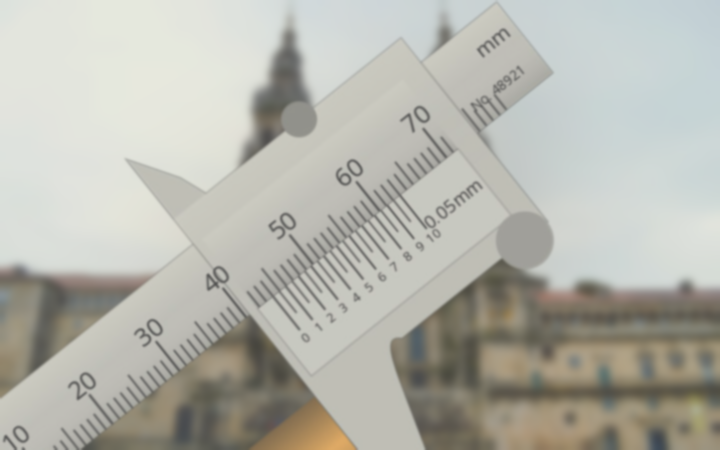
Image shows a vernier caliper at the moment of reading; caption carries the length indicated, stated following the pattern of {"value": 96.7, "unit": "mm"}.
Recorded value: {"value": 44.0, "unit": "mm"}
